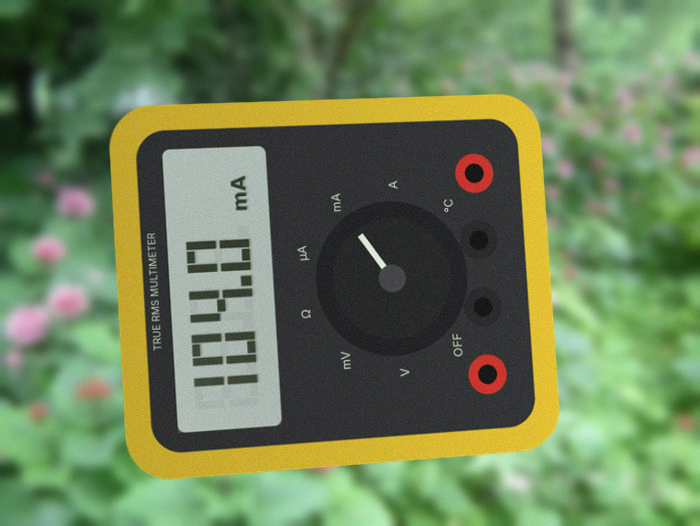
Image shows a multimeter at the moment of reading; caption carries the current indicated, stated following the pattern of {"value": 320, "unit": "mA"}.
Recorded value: {"value": 104.0, "unit": "mA"}
